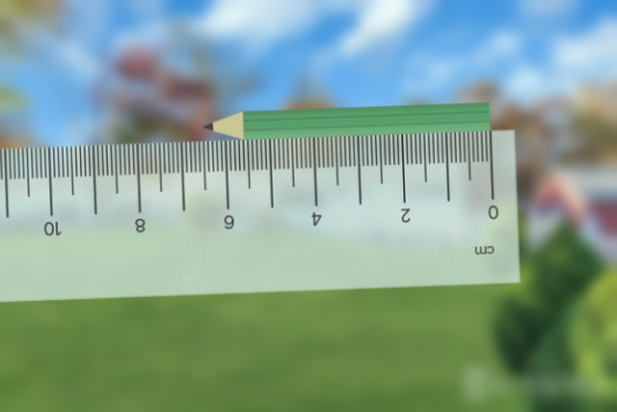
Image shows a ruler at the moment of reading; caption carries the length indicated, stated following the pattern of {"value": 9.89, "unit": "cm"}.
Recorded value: {"value": 6.5, "unit": "cm"}
